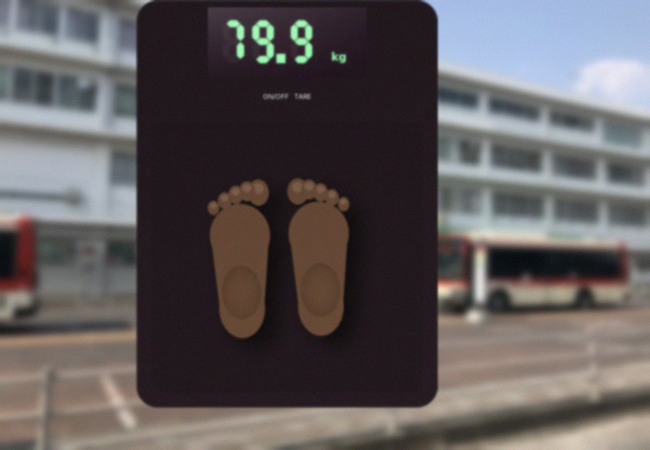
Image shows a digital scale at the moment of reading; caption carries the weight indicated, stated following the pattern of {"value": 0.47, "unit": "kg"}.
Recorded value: {"value": 79.9, "unit": "kg"}
